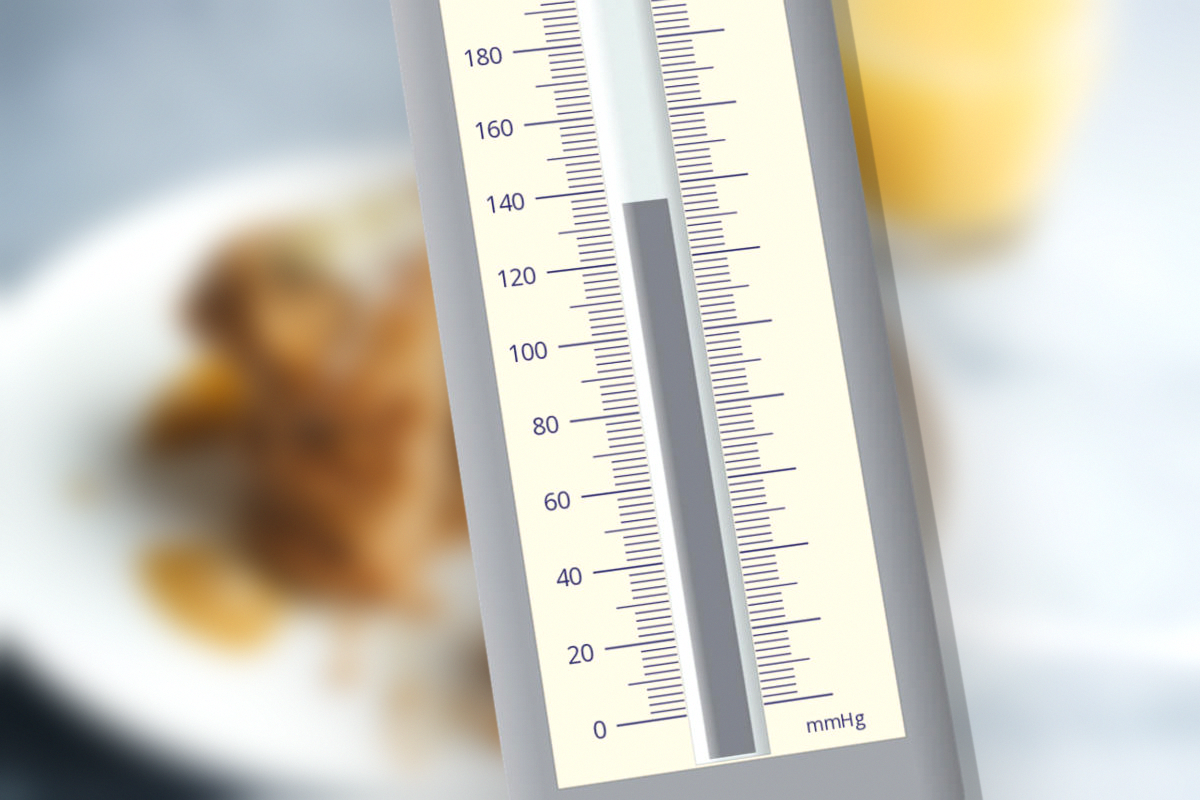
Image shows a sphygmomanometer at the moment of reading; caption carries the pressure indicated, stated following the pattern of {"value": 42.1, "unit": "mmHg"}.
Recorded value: {"value": 136, "unit": "mmHg"}
